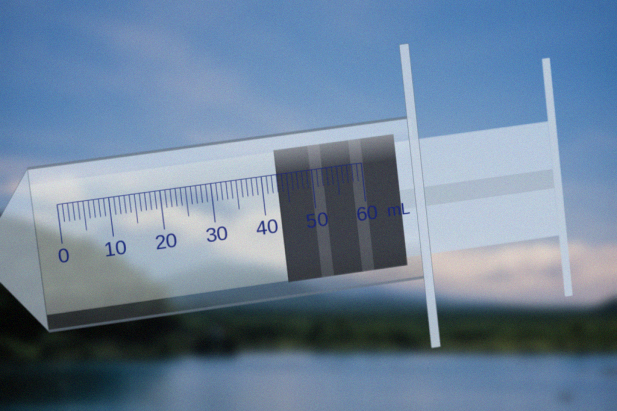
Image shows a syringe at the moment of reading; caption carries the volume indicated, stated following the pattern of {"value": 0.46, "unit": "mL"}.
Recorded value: {"value": 43, "unit": "mL"}
